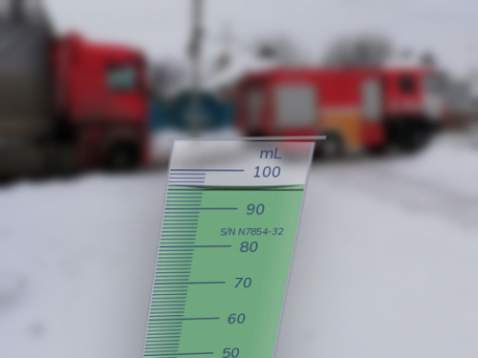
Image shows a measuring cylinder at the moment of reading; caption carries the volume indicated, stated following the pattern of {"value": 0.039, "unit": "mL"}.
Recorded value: {"value": 95, "unit": "mL"}
